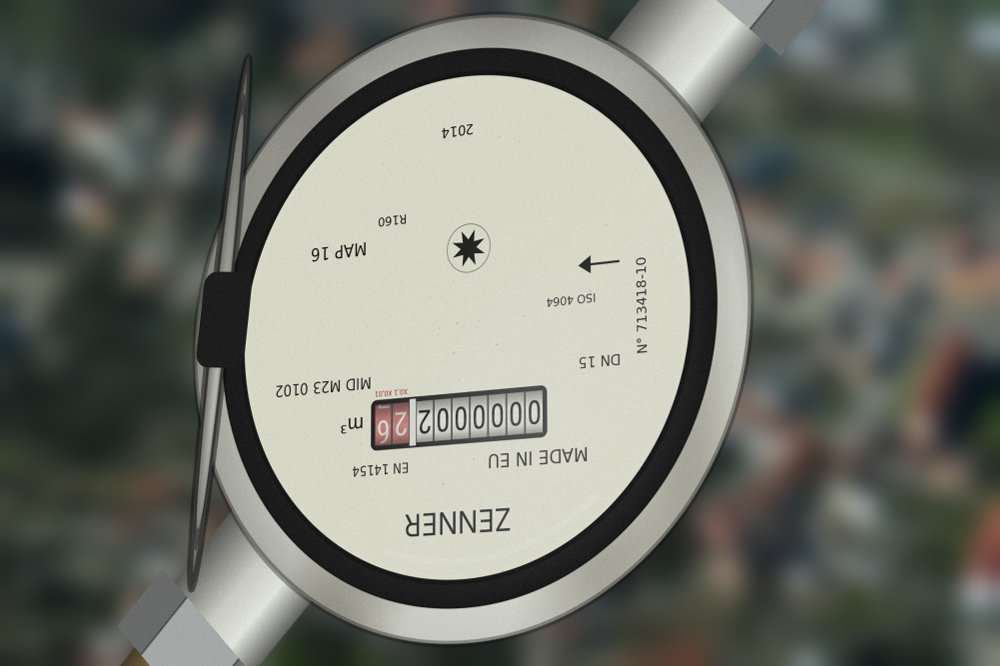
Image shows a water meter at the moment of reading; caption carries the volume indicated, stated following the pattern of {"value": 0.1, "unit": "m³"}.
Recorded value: {"value": 2.26, "unit": "m³"}
